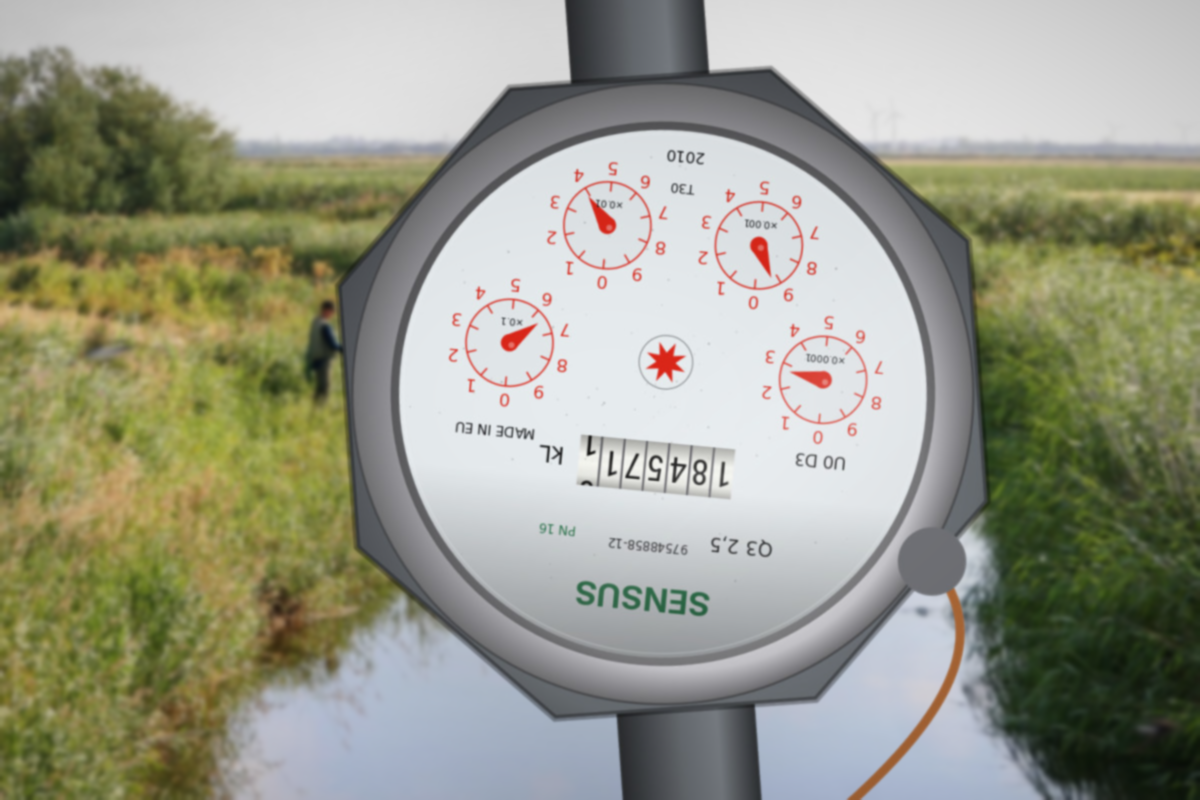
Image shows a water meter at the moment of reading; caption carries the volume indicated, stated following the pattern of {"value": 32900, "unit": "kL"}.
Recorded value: {"value": 1845710.6392, "unit": "kL"}
